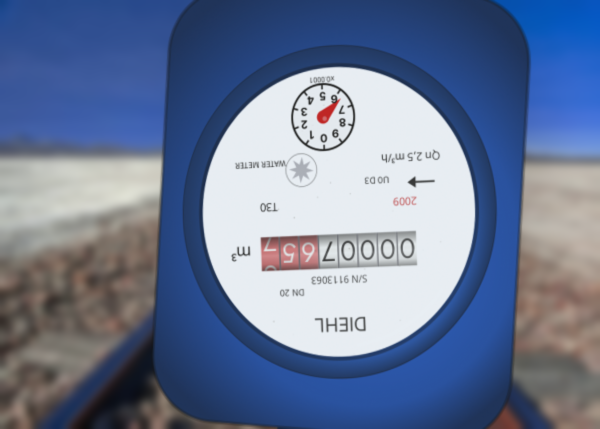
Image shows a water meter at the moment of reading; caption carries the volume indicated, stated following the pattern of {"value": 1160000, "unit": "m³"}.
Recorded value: {"value": 7.6566, "unit": "m³"}
